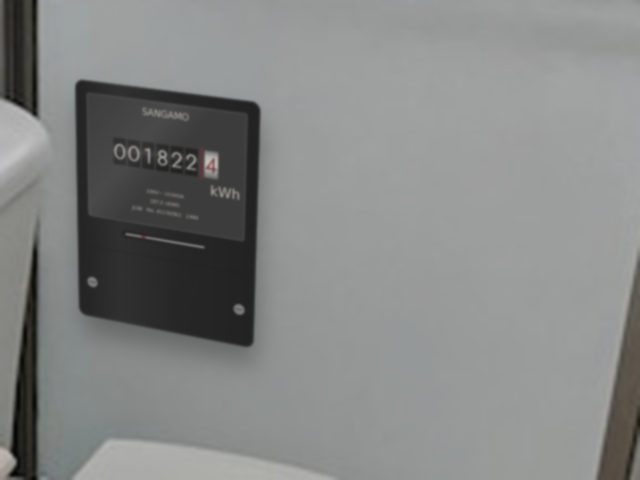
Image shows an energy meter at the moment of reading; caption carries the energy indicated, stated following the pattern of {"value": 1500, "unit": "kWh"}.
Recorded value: {"value": 1822.4, "unit": "kWh"}
